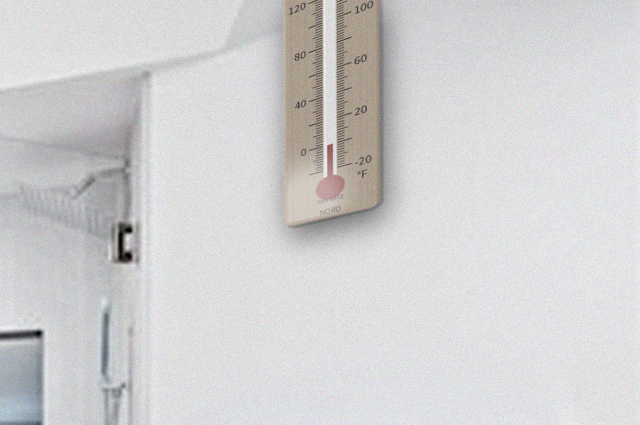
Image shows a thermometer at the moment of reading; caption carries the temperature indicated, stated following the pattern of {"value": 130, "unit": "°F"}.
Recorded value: {"value": 0, "unit": "°F"}
